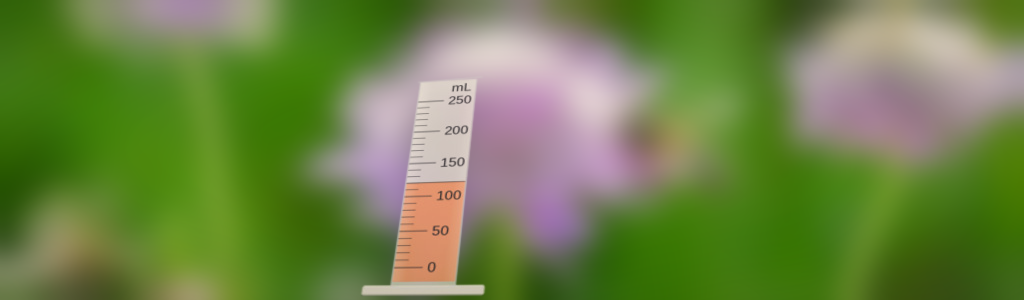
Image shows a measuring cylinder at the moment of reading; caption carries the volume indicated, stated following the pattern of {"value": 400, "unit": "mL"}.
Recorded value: {"value": 120, "unit": "mL"}
